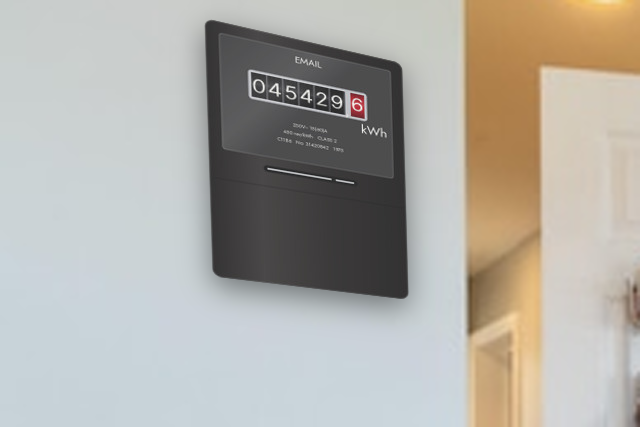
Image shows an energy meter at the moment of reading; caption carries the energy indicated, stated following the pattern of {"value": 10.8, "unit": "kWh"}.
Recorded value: {"value": 45429.6, "unit": "kWh"}
